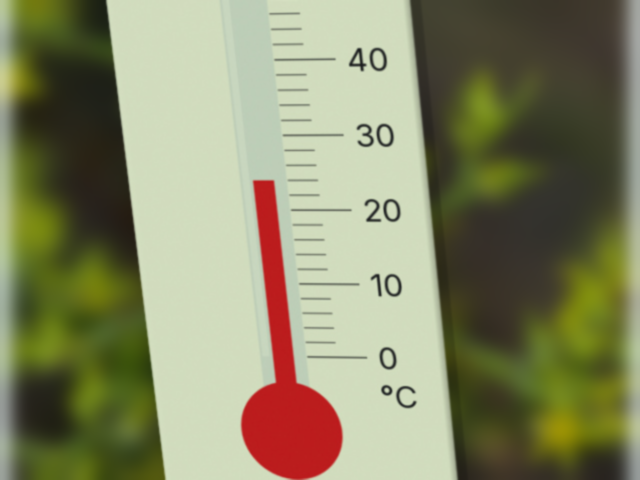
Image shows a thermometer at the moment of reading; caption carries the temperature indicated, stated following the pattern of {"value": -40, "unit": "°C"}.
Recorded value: {"value": 24, "unit": "°C"}
